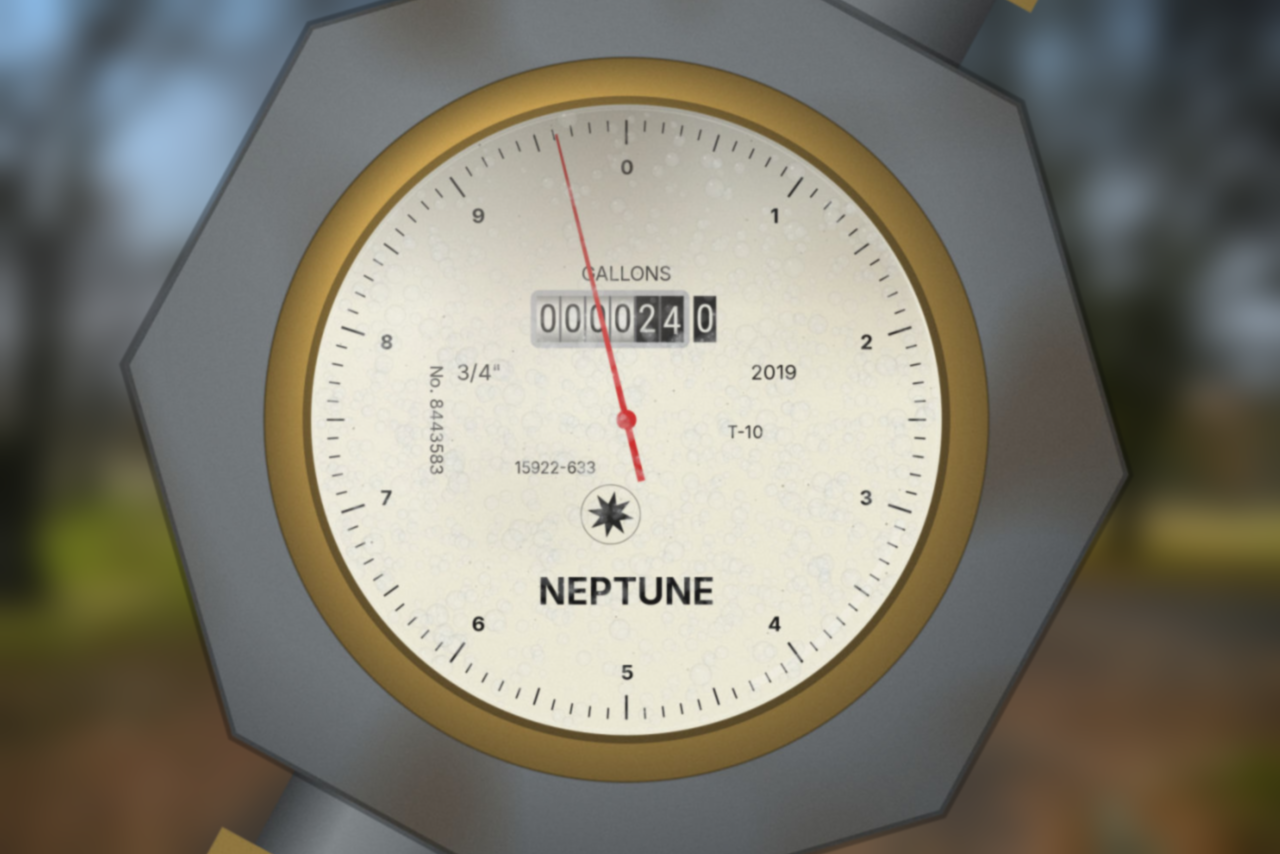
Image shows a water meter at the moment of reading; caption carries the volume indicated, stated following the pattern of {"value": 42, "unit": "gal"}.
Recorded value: {"value": 239.6, "unit": "gal"}
